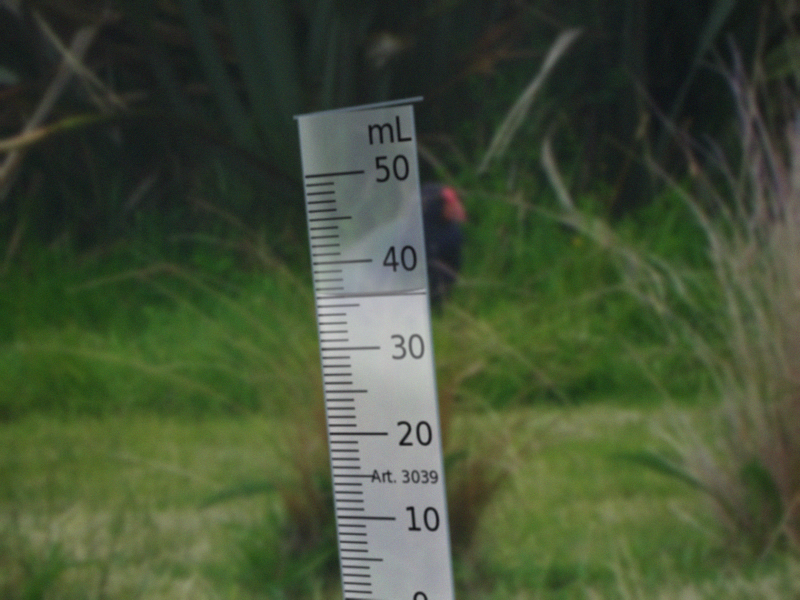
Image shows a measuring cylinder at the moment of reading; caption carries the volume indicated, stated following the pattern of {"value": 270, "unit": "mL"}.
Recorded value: {"value": 36, "unit": "mL"}
